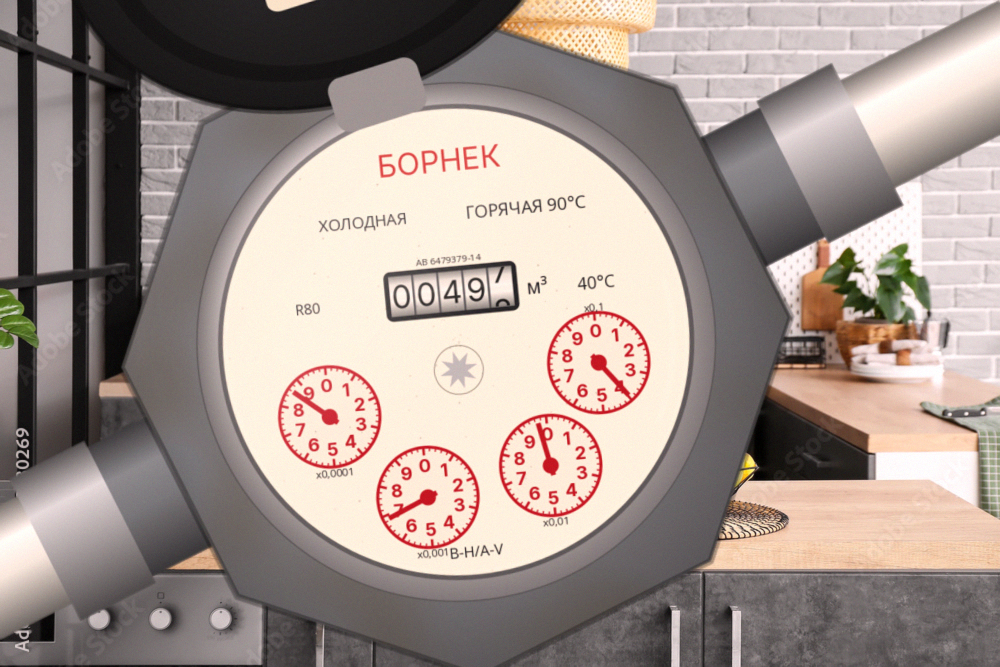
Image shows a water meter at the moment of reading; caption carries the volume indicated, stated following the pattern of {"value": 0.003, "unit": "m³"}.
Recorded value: {"value": 497.3968, "unit": "m³"}
